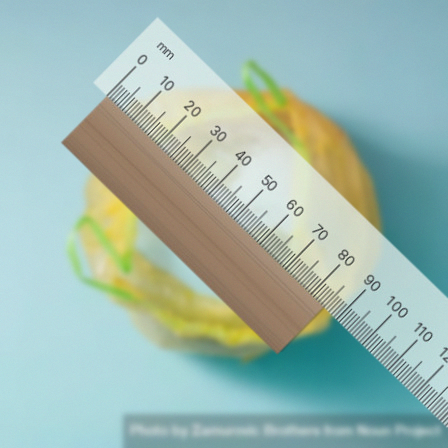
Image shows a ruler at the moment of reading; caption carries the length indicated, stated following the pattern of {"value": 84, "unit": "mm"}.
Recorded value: {"value": 85, "unit": "mm"}
